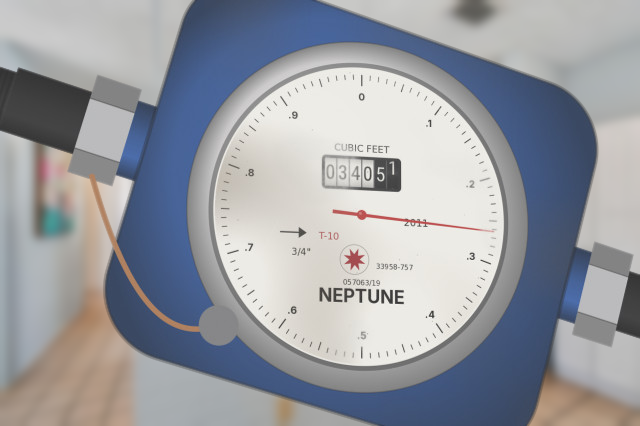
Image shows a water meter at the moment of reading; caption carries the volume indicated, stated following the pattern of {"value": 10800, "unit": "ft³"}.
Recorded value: {"value": 34051.26, "unit": "ft³"}
